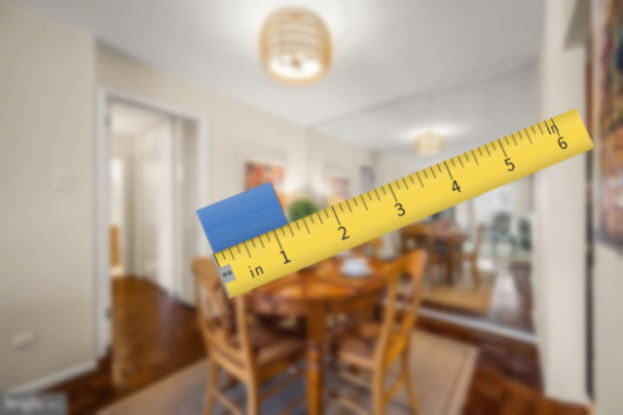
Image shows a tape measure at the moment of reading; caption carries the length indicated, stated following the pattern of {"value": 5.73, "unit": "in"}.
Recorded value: {"value": 1.25, "unit": "in"}
